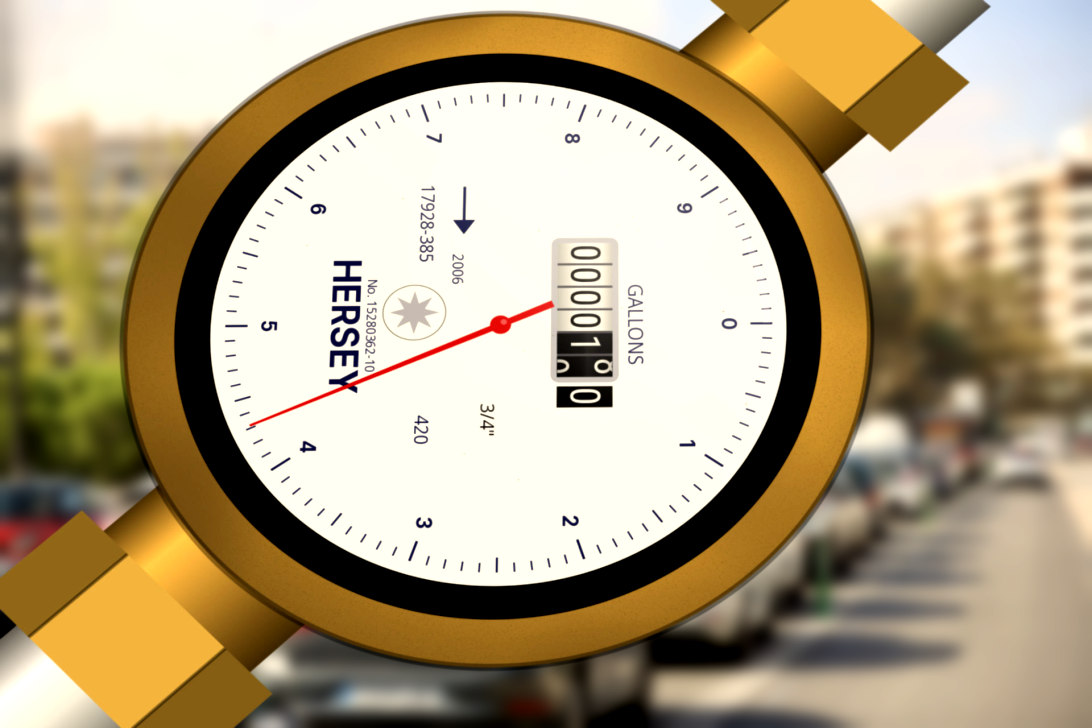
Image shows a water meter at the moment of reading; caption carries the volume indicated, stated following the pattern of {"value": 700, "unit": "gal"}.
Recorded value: {"value": 184.3, "unit": "gal"}
